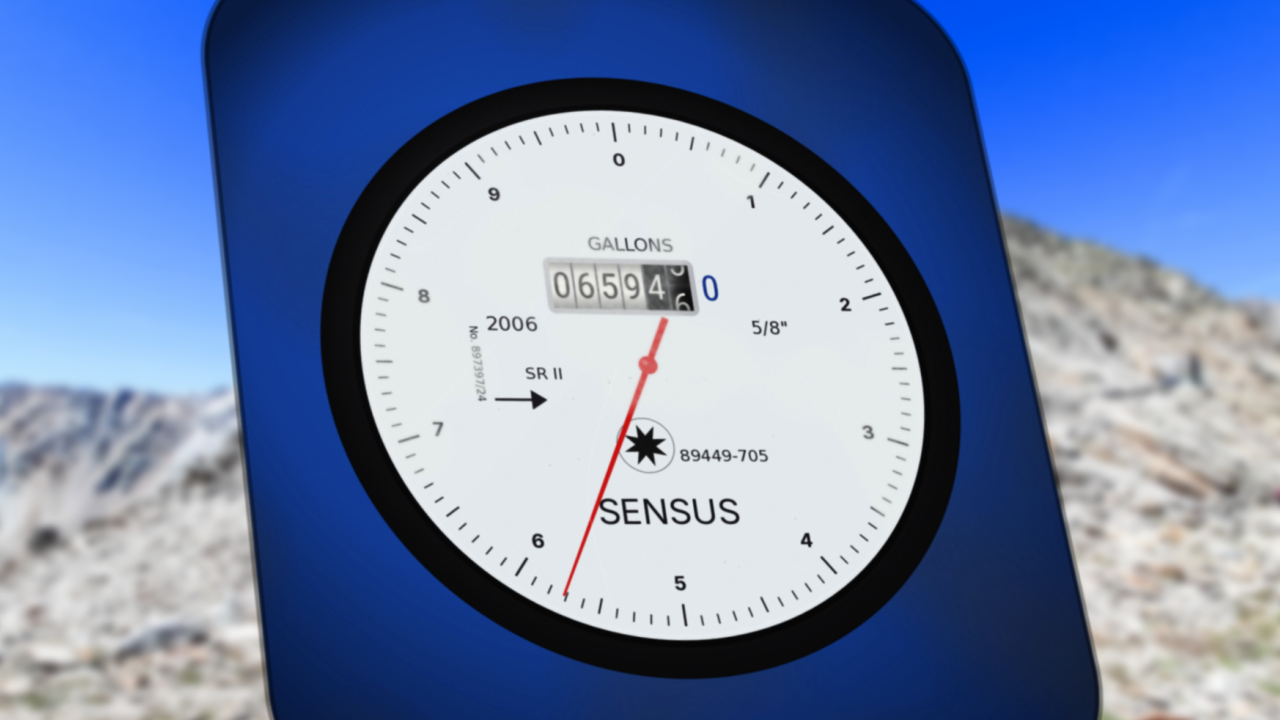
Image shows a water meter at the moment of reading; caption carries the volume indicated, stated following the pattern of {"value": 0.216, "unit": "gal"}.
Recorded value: {"value": 659455.7, "unit": "gal"}
